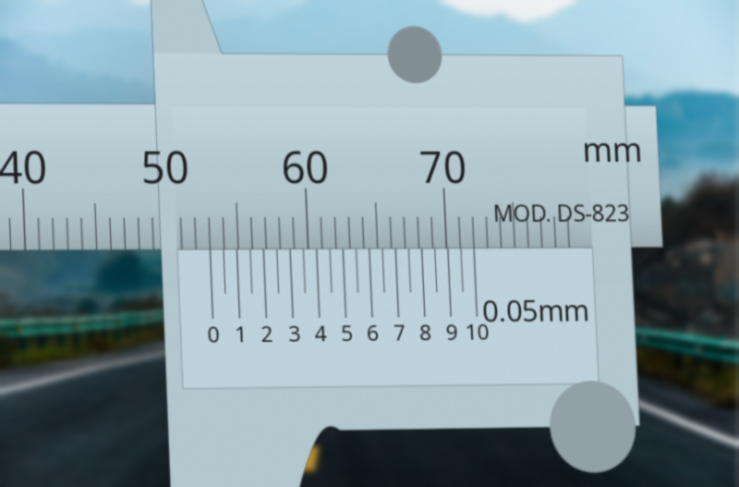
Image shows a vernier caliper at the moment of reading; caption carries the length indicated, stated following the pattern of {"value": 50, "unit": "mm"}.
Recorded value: {"value": 53.0, "unit": "mm"}
